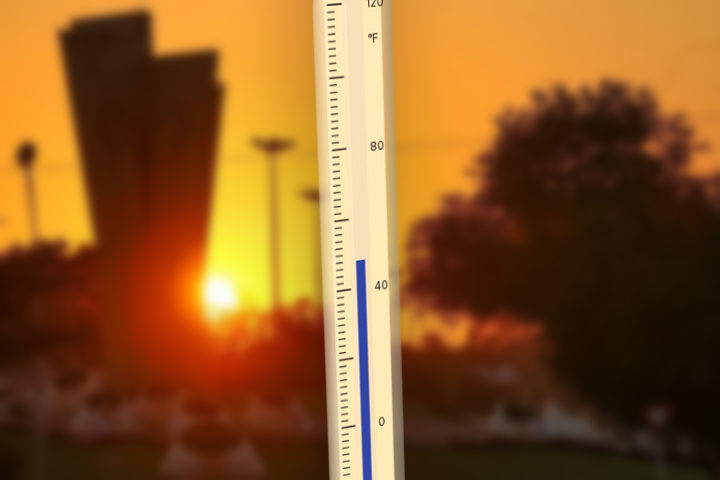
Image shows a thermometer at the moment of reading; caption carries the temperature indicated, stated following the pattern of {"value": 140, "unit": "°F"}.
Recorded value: {"value": 48, "unit": "°F"}
